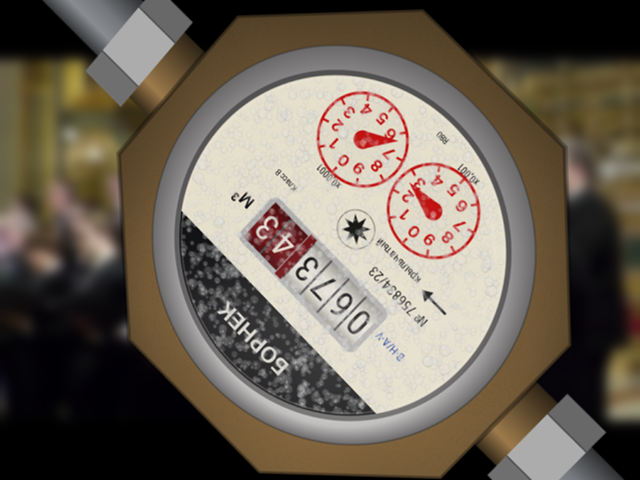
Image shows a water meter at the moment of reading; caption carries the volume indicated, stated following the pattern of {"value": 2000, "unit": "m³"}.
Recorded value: {"value": 673.4326, "unit": "m³"}
